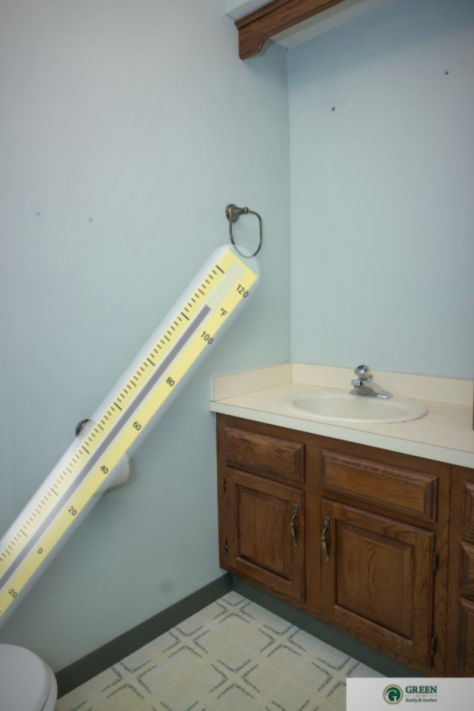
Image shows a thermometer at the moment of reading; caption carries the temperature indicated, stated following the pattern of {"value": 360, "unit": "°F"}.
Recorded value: {"value": 108, "unit": "°F"}
